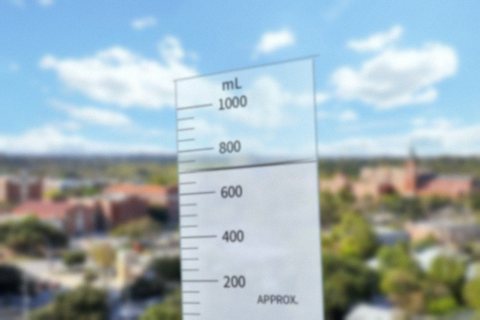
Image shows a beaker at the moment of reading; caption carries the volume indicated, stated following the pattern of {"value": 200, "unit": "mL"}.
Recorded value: {"value": 700, "unit": "mL"}
